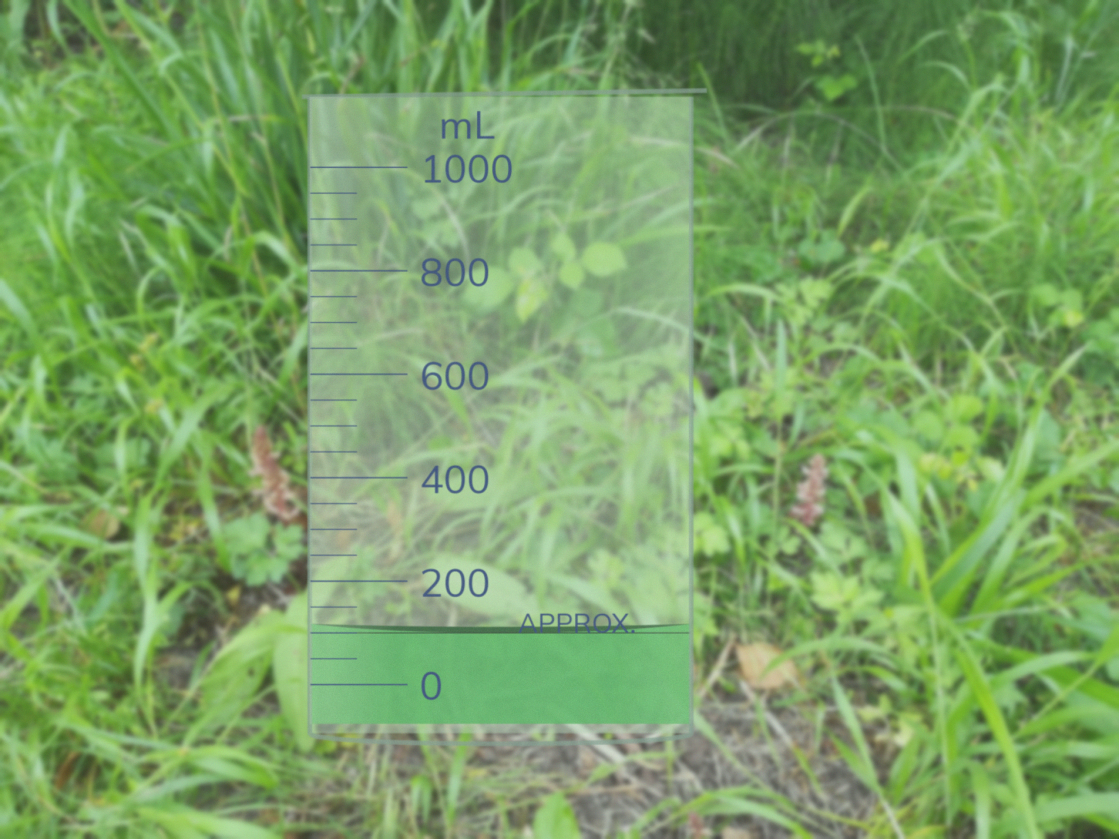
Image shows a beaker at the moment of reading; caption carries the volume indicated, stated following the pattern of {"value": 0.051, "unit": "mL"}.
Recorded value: {"value": 100, "unit": "mL"}
